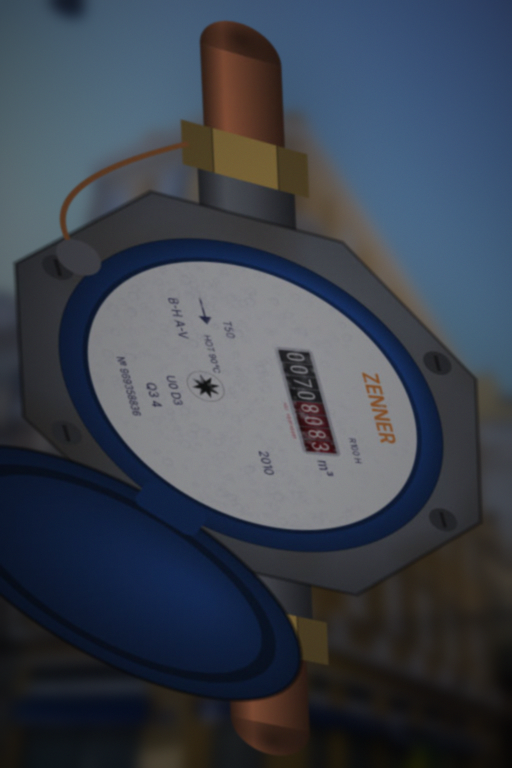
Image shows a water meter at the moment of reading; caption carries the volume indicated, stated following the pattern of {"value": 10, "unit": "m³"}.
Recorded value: {"value": 70.8083, "unit": "m³"}
